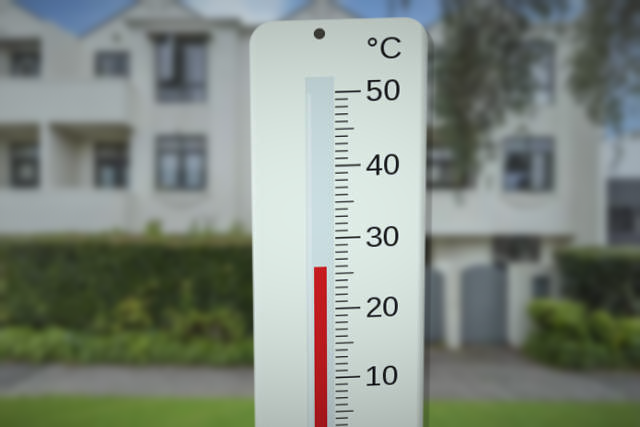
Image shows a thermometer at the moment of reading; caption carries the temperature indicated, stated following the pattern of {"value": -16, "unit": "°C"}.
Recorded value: {"value": 26, "unit": "°C"}
